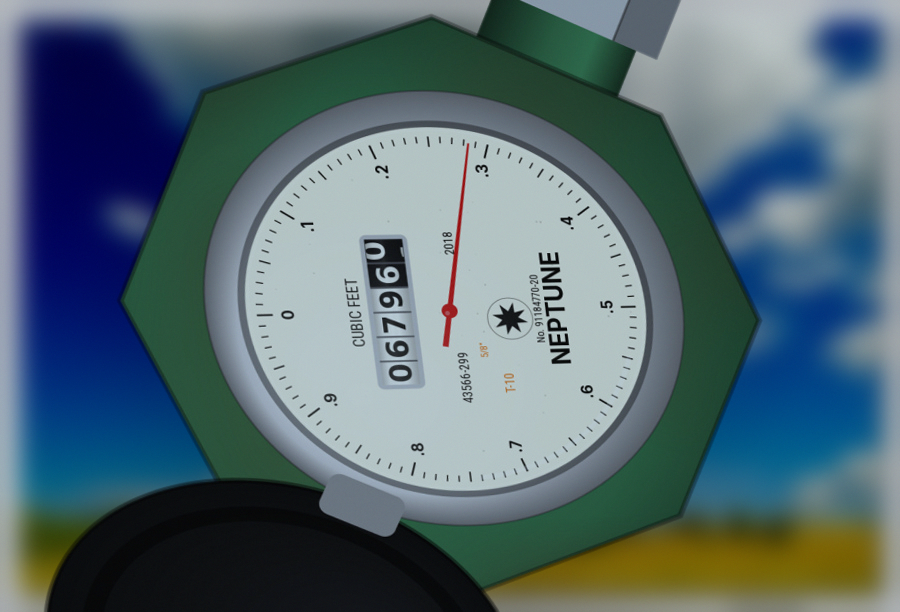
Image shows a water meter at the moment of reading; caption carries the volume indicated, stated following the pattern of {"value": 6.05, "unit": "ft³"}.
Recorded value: {"value": 67960.28, "unit": "ft³"}
